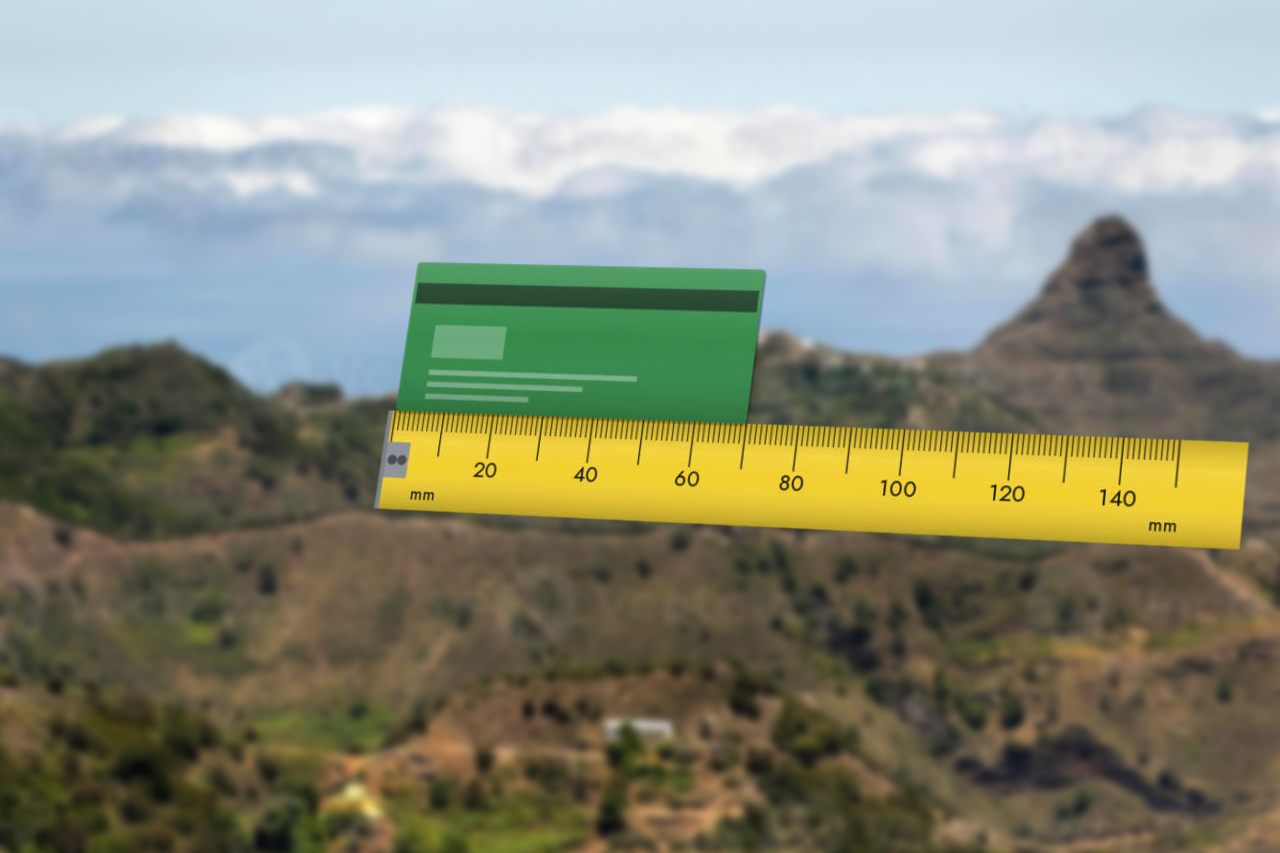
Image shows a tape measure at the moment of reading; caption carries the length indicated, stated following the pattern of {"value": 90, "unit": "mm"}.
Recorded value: {"value": 70, "unit": "mm"}
